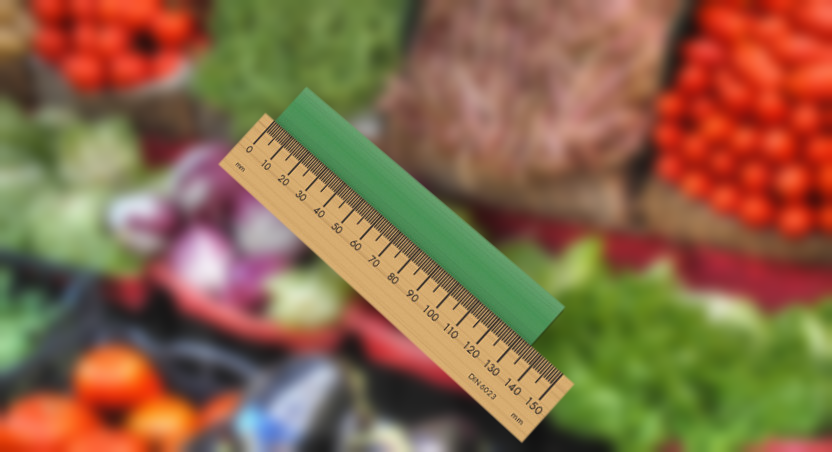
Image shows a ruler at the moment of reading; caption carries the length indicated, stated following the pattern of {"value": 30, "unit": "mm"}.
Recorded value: {"value": 135, "unit": "mm"}
